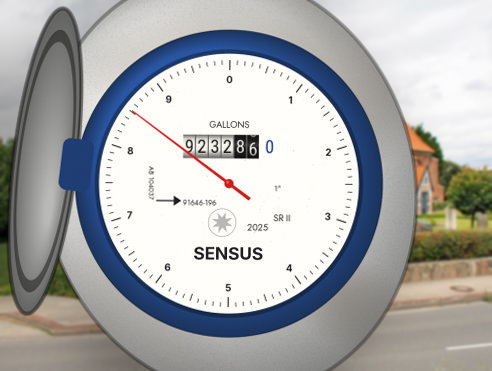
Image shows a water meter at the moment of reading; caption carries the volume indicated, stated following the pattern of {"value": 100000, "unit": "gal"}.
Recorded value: {"value": 9232858.5, "unit": "gal"}
